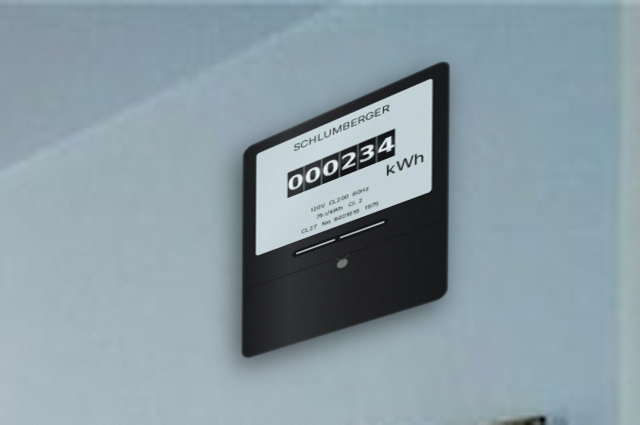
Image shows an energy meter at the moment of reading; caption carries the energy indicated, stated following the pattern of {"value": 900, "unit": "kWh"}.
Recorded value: {"value": 234, "unit": "kWh"}
